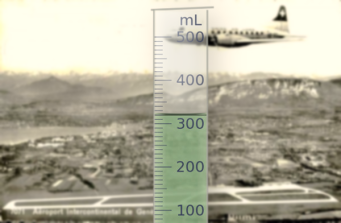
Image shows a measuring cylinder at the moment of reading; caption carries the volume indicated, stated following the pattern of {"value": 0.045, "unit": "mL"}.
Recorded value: {"value": 320, "unit": "mL"}
